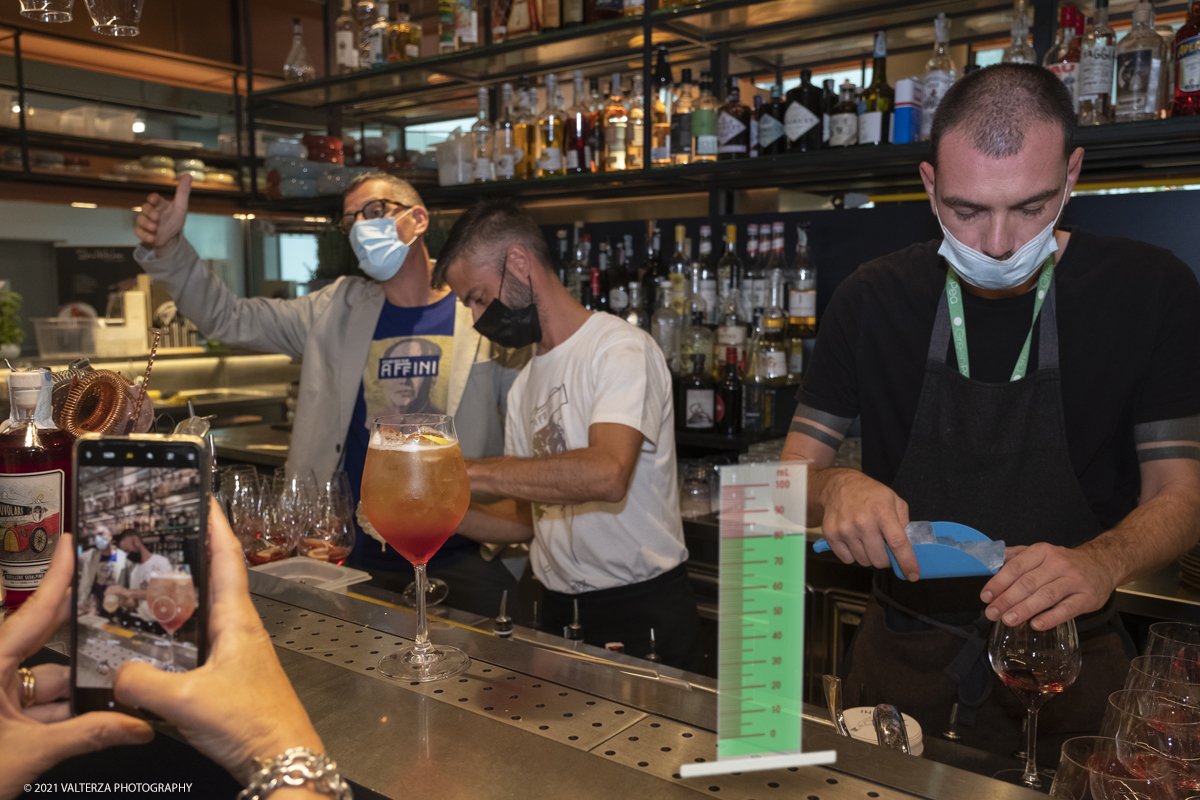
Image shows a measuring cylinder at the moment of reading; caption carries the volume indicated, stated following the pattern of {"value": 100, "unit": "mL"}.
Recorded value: {"value": 80, "unit": "mL"}
